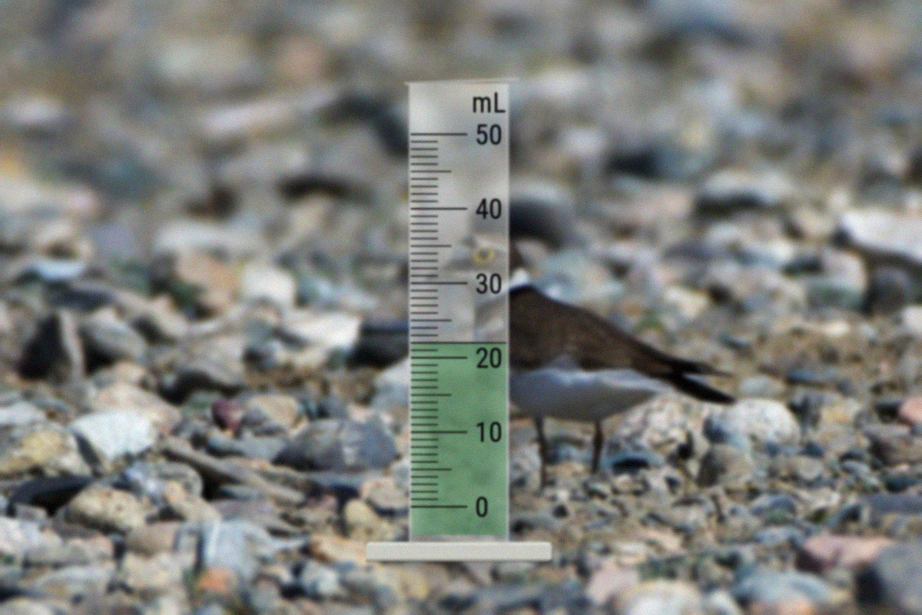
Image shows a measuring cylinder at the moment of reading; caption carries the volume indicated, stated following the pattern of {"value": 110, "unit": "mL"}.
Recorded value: {"value": 22, "unit": "mL"}
